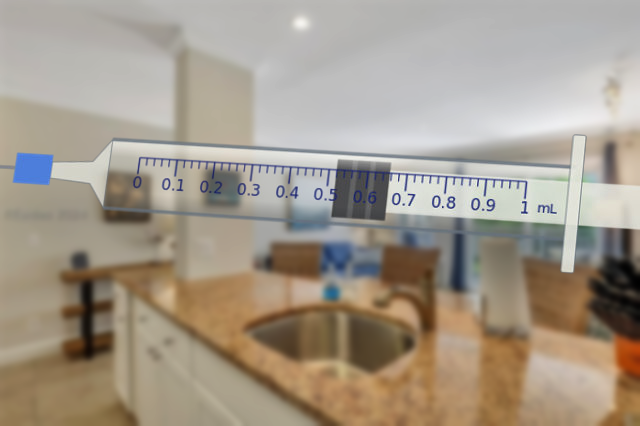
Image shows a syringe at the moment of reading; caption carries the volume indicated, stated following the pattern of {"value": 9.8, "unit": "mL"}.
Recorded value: {"value": 0.52, "unit": "mL"}
